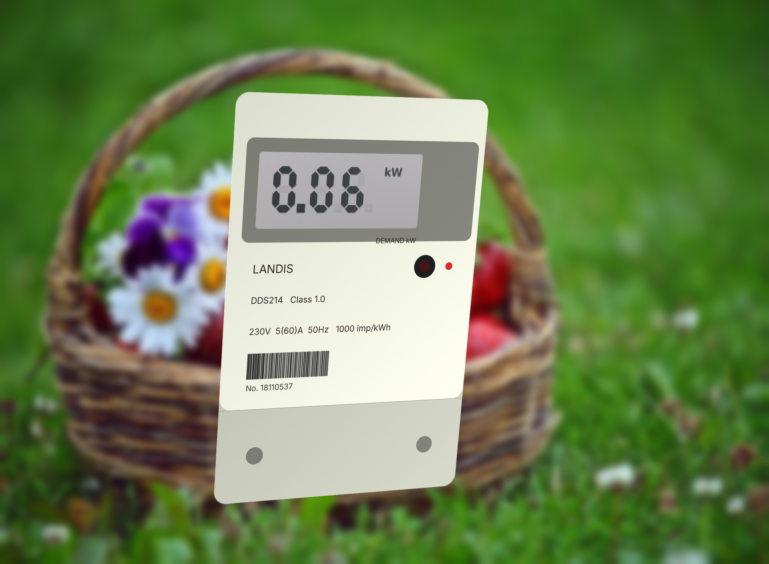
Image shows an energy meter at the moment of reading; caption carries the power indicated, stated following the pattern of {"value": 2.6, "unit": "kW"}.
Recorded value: {"value": 0.06, "unit": "kW"}
